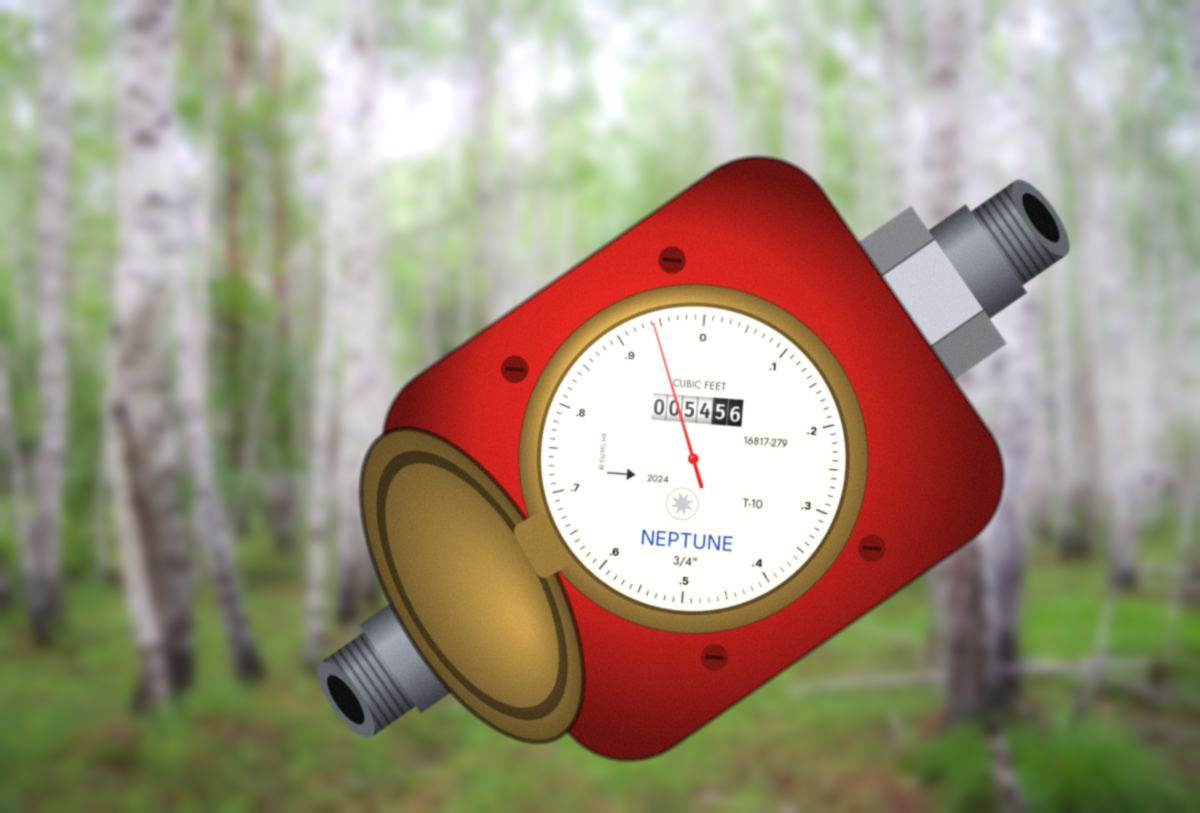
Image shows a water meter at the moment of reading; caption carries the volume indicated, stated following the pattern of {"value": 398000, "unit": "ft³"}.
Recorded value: {"value": 5455.94, "unit": "ft³"}
